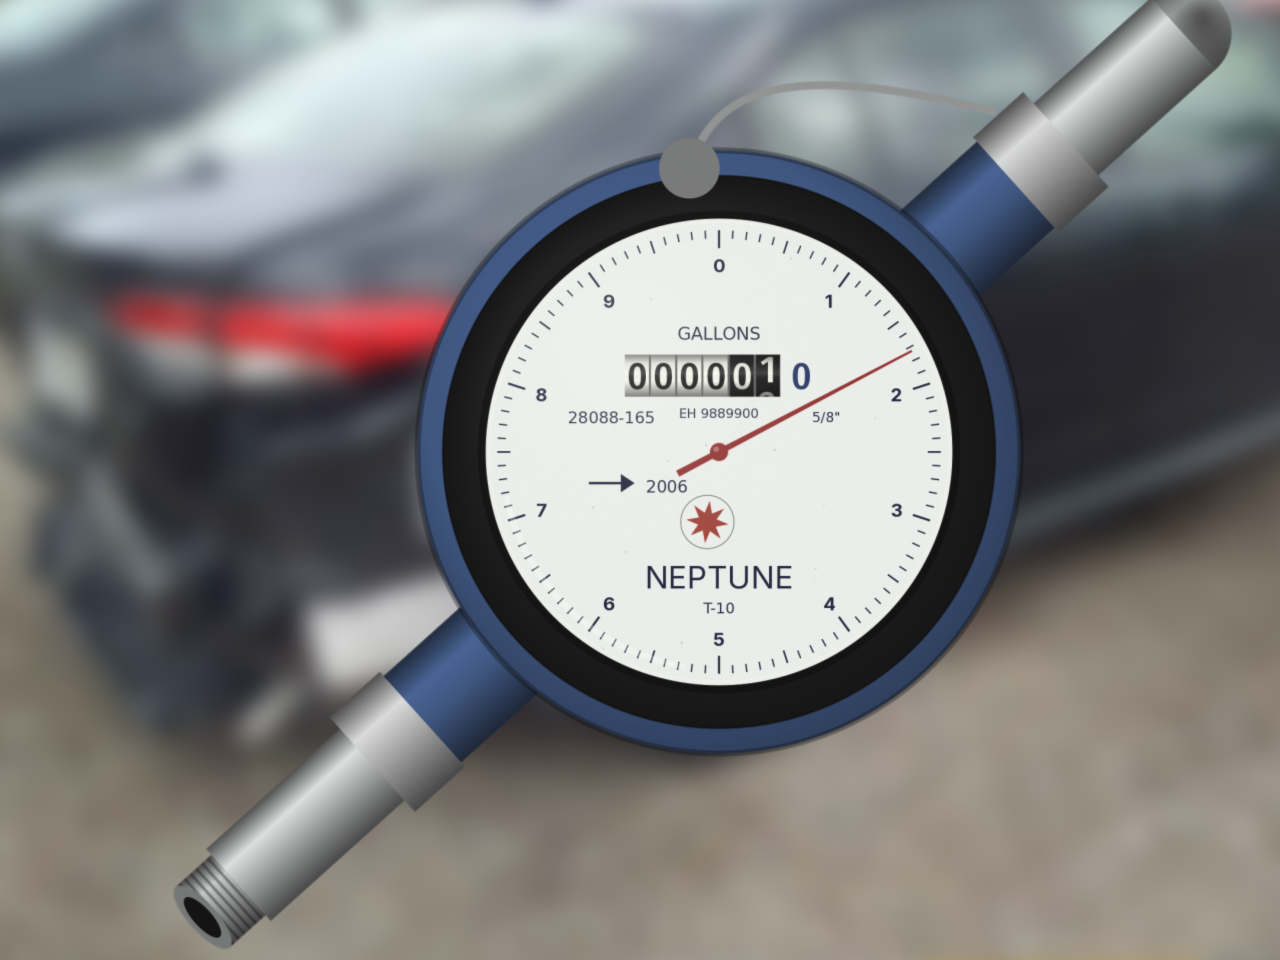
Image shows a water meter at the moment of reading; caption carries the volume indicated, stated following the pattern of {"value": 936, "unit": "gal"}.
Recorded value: {"value": 11.7, "unit": "gal"}
